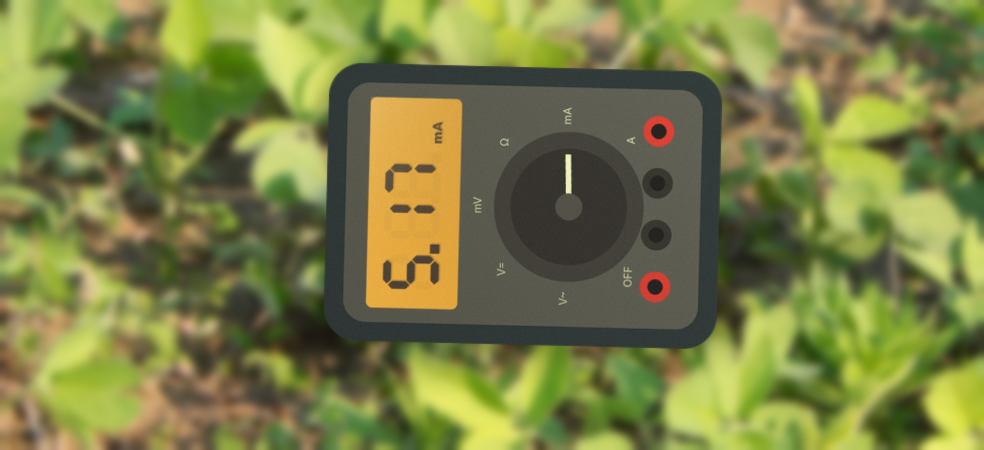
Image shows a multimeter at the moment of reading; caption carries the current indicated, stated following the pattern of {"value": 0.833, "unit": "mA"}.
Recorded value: {"value": 5.17, "unit": "mA"}
